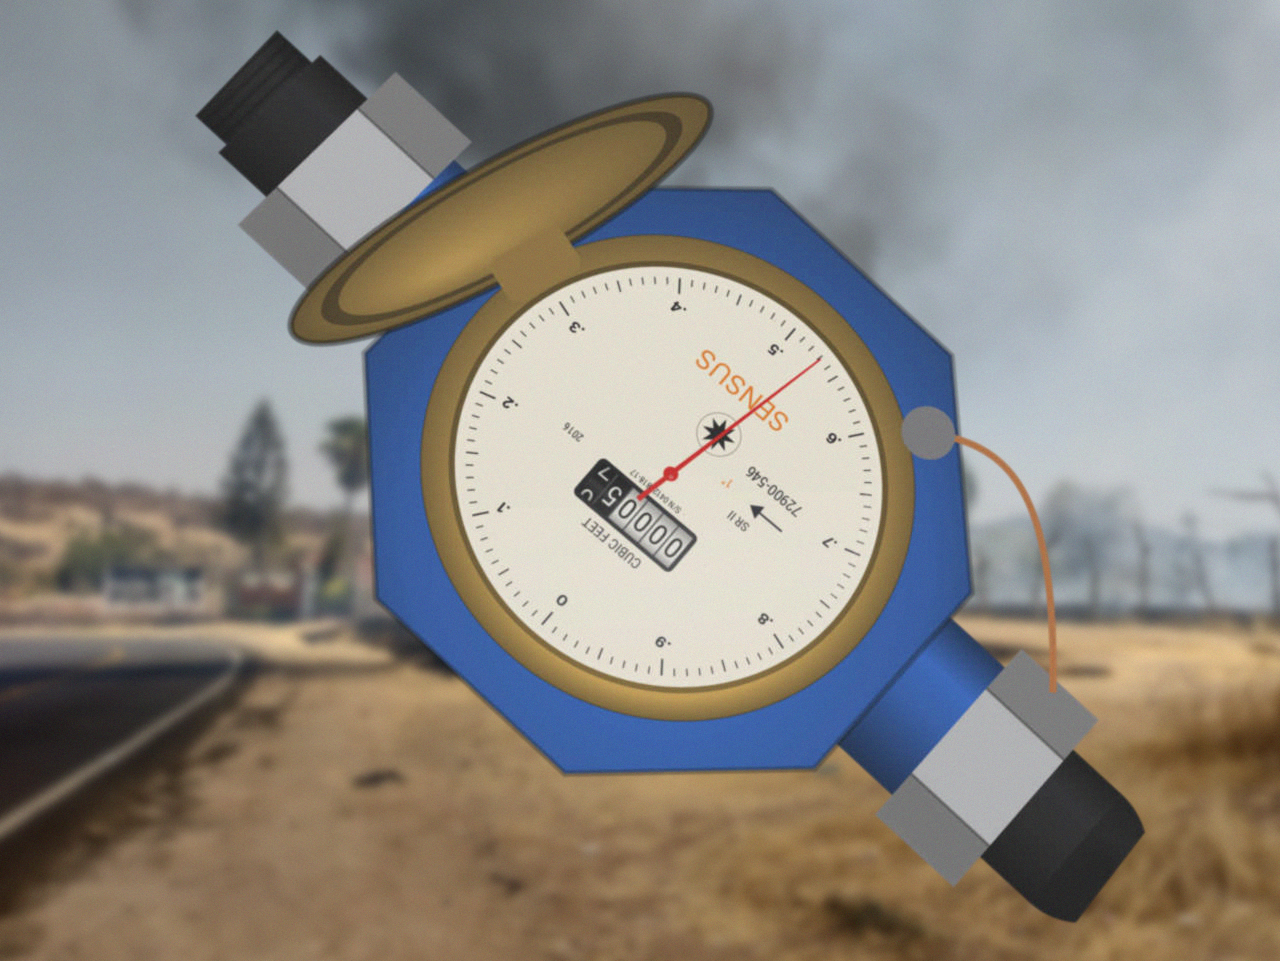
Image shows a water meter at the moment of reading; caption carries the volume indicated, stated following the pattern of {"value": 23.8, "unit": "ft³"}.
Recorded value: {"value": 56.53, "unit": "ft³"}
